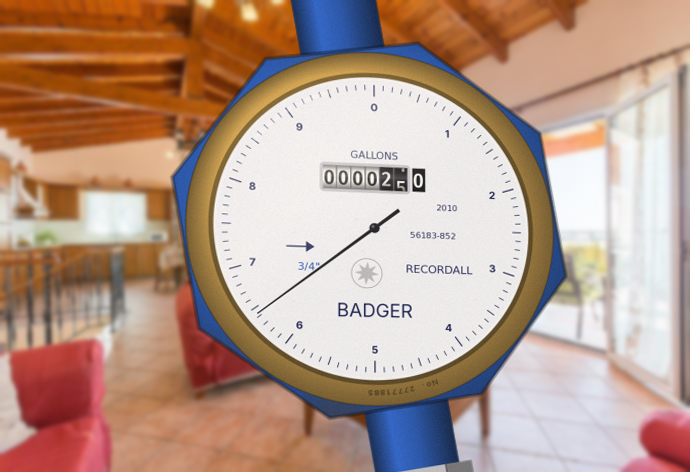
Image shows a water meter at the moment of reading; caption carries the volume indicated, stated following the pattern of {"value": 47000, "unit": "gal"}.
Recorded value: {"value": 246.4, "unit": "gal"}
